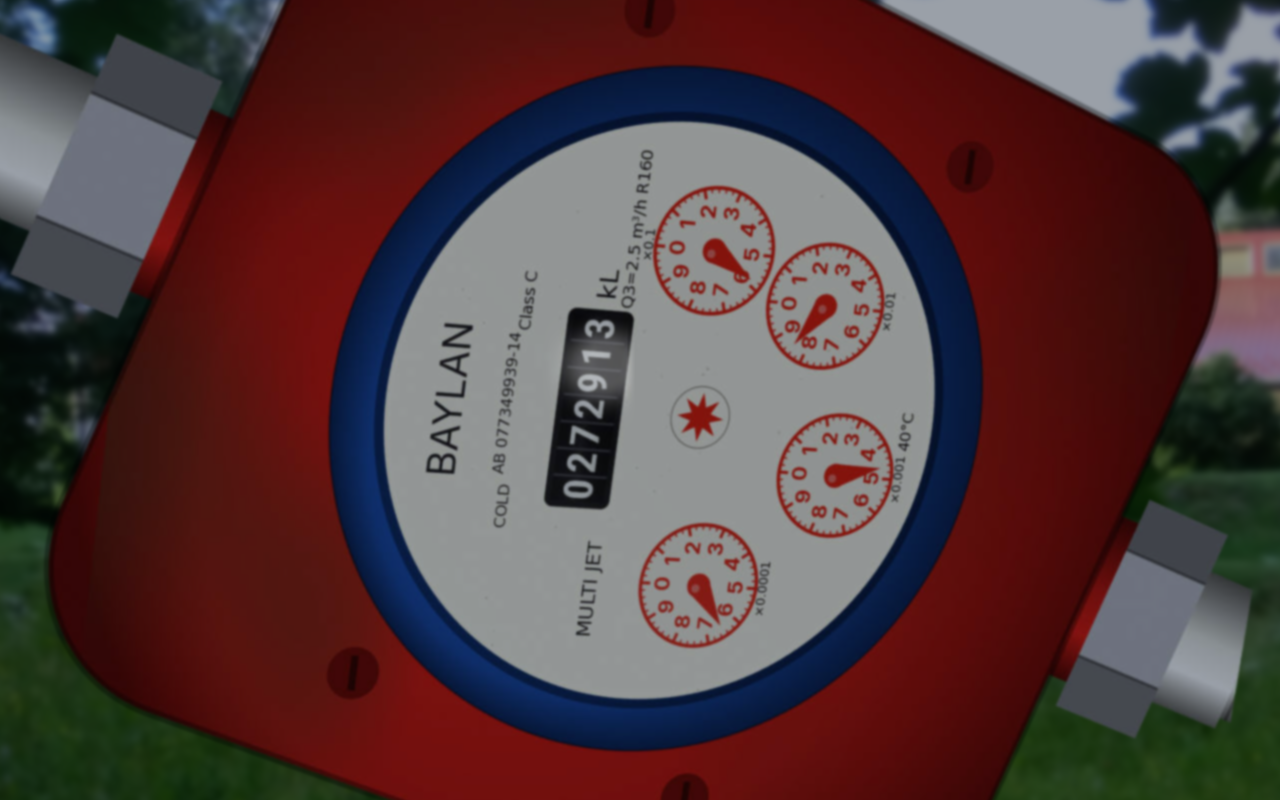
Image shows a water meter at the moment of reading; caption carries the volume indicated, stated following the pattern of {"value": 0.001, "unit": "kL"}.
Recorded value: {"value": 272913.5846, "unit": "kL"}
